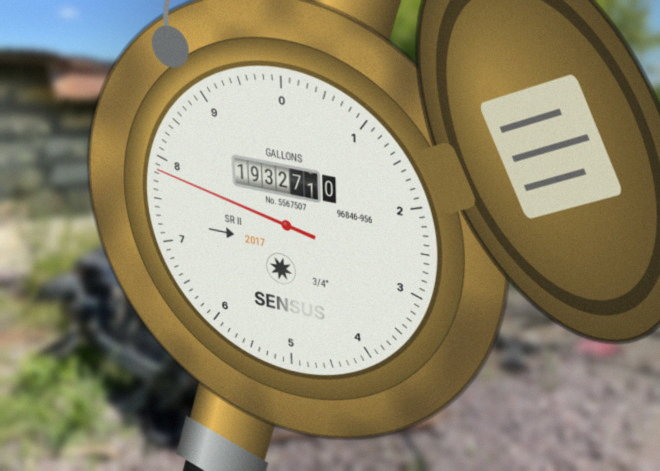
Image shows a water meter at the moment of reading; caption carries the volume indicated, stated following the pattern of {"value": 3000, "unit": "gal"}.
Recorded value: {"value": 1932707.8, "unit": "gal"}
